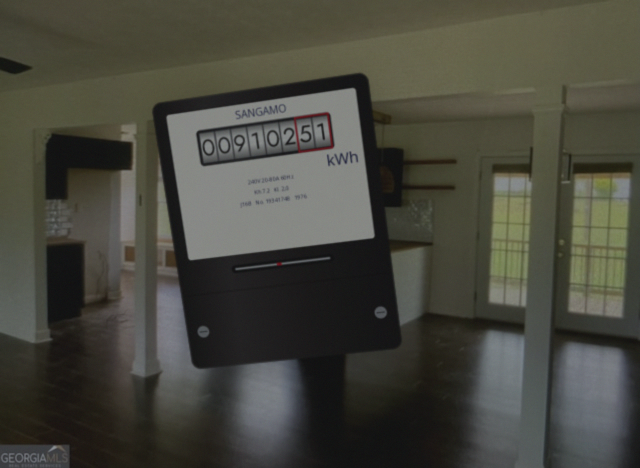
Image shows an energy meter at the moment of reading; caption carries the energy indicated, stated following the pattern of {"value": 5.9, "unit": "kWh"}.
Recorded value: {"value": 9102.51, "unit": "kWh"}
